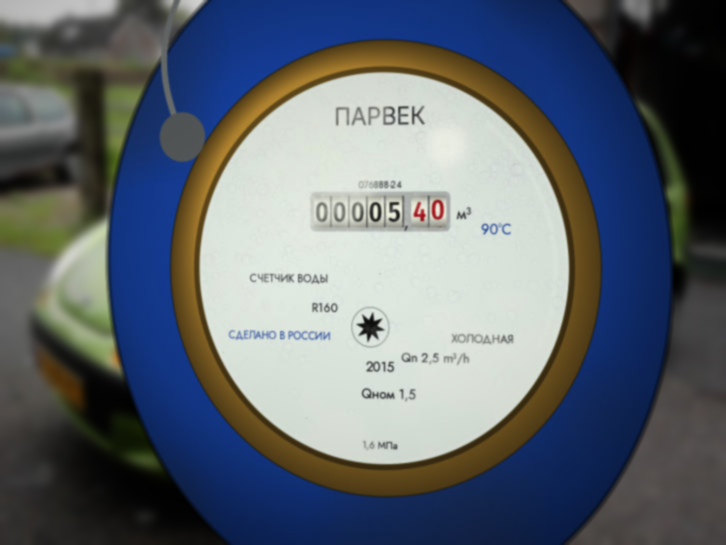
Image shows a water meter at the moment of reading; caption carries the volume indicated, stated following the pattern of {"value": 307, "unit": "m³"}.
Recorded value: {"value": 5.40, "unit": "m³"}
